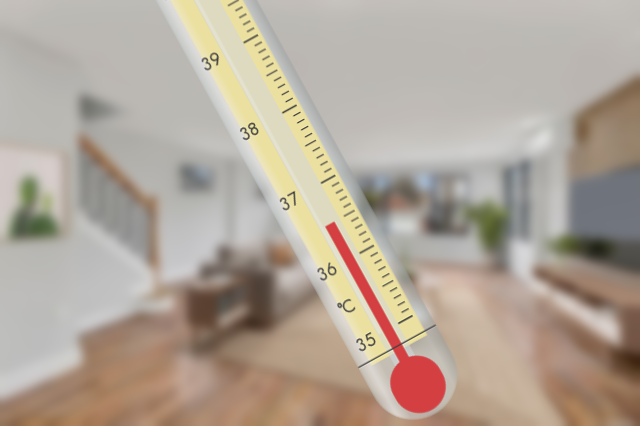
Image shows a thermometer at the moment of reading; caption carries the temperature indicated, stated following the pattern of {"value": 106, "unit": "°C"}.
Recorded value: {"value": 36.5, "unit": "°C"}
